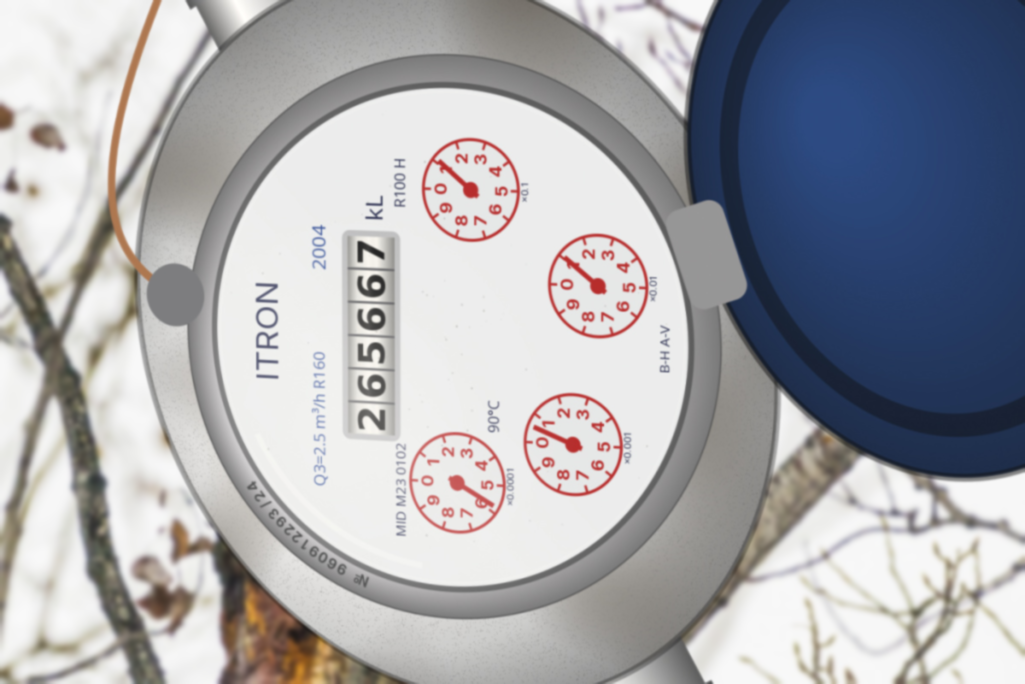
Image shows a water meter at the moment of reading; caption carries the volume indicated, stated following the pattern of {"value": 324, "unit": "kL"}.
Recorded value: {"value": 265667.1105, "unit": "kL"}
